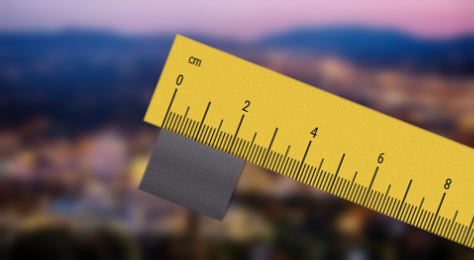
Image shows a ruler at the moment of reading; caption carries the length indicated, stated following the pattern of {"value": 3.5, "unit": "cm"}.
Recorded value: {"value": 2.5, "unit": "cm"}
